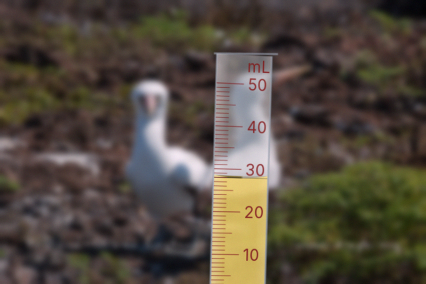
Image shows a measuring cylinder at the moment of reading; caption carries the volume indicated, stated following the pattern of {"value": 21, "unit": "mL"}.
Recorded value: {"value": 28, "unit": "mL"}
